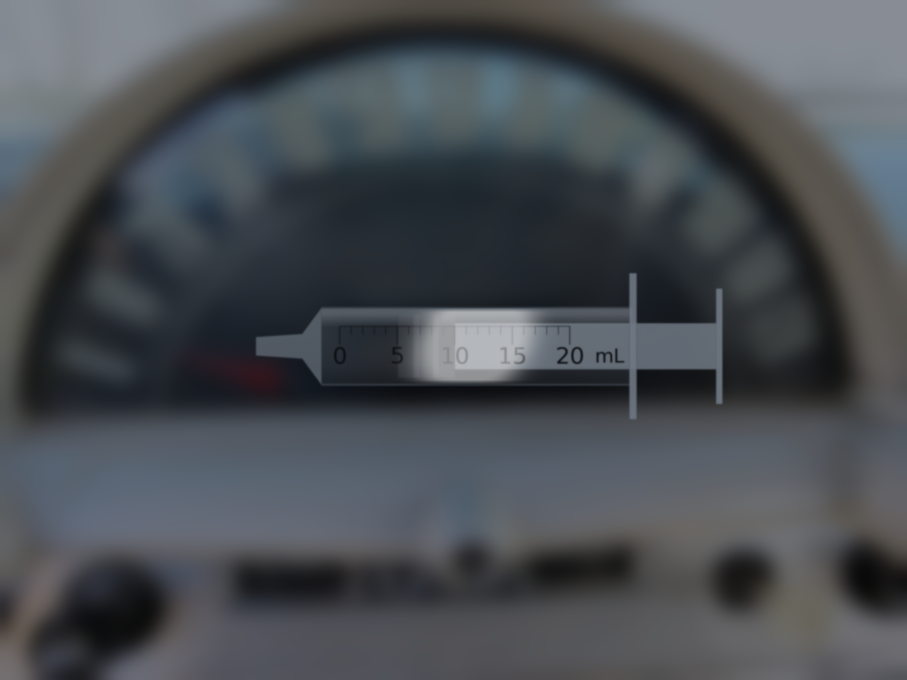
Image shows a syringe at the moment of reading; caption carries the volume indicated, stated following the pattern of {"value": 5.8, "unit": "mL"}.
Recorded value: {"value": 5, "unit": "mL"}
